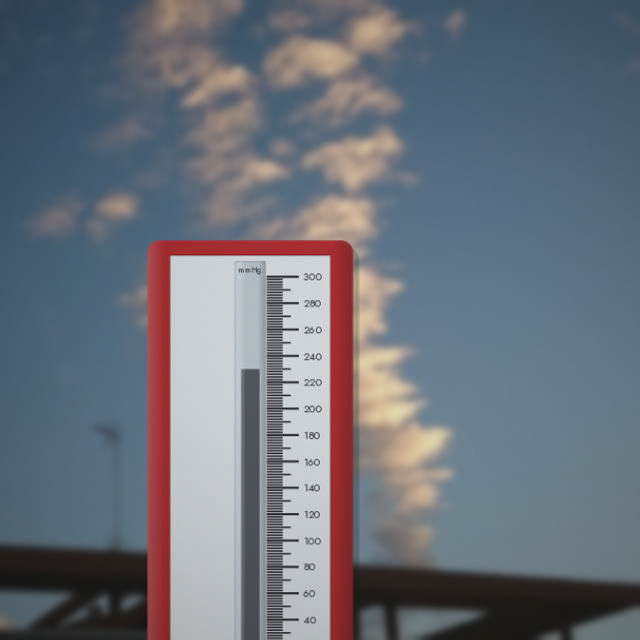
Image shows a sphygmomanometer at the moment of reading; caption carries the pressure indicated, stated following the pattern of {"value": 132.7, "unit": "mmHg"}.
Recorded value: {"value": 230, "unit": "mmHg"}
